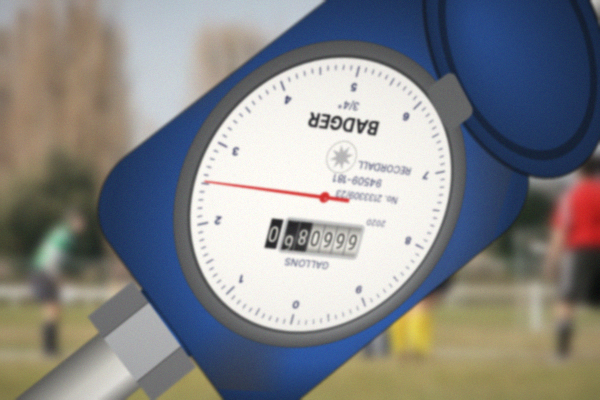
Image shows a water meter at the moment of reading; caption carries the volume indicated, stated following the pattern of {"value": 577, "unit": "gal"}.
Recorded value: {"value": 6660862.5, "unit": "gal"}
